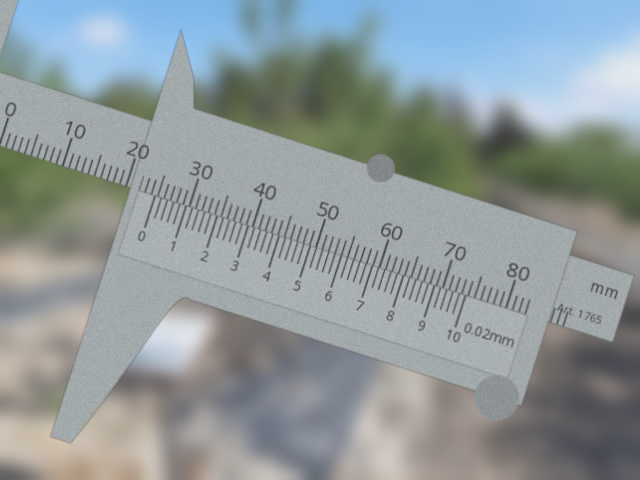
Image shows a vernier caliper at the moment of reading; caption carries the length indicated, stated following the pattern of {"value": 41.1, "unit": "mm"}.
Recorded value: {"value": 24.6, "unit": "mm"}
